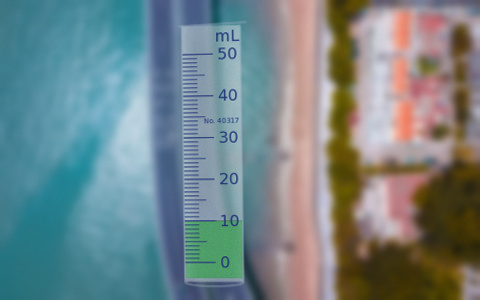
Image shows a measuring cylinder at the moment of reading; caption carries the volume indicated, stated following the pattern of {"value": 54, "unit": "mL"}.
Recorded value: {"value": 10, "unit": "mL"}
